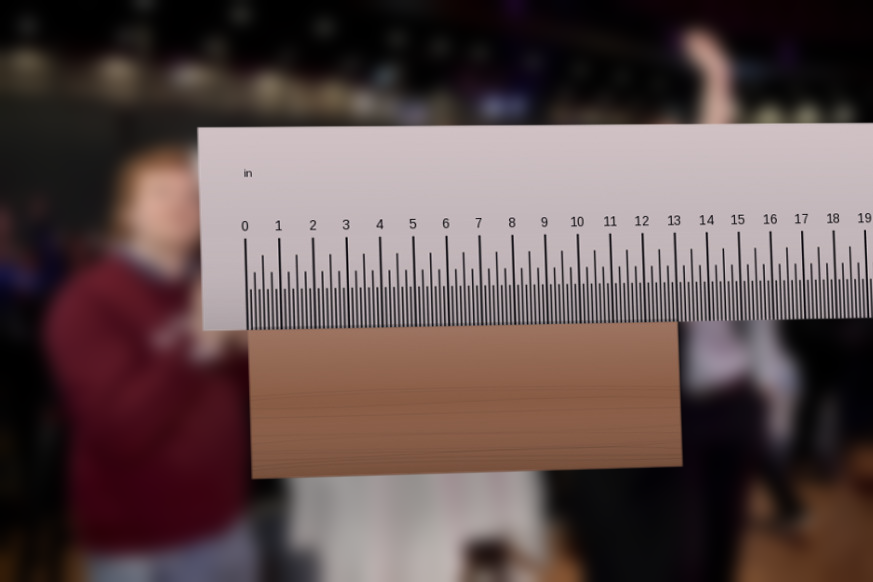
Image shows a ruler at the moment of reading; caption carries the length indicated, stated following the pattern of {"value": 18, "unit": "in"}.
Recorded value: {"value": 13, "unit": "in"}
